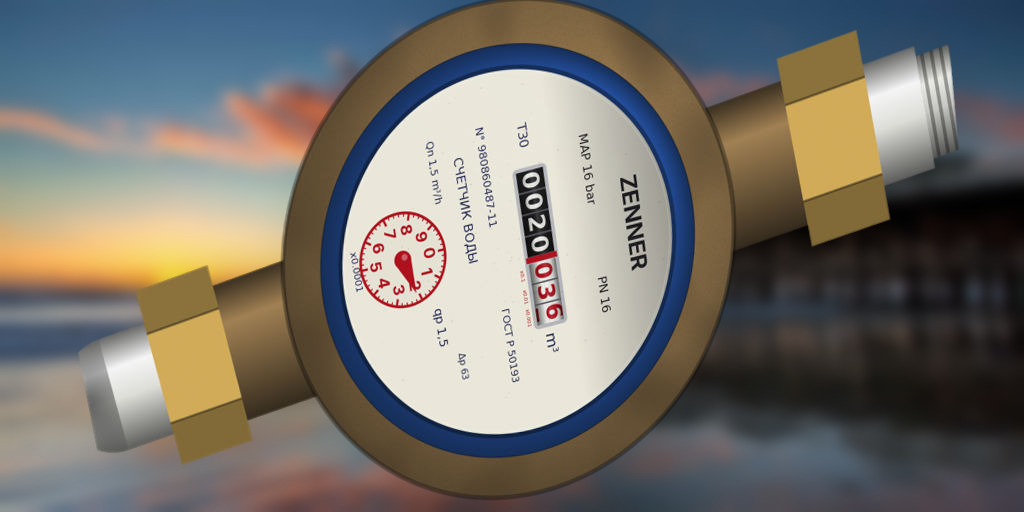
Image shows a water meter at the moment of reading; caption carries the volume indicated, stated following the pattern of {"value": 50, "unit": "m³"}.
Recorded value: {"value": 20.0362, "unit": "m³"}
